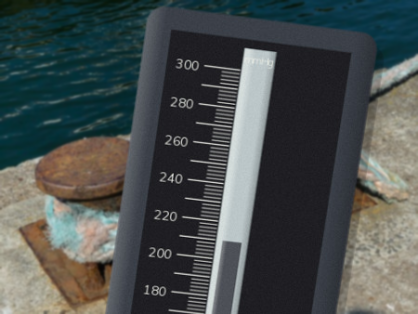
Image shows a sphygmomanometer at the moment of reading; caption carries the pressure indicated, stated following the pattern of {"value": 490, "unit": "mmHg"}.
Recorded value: {"value": 210, "unit": "mmHg"}
